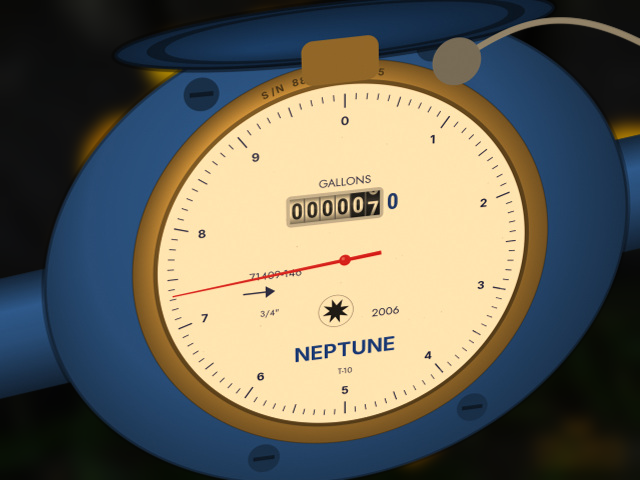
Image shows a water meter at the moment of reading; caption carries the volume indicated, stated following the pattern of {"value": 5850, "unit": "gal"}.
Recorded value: {"value": 67.3, "unit": "gal"}
